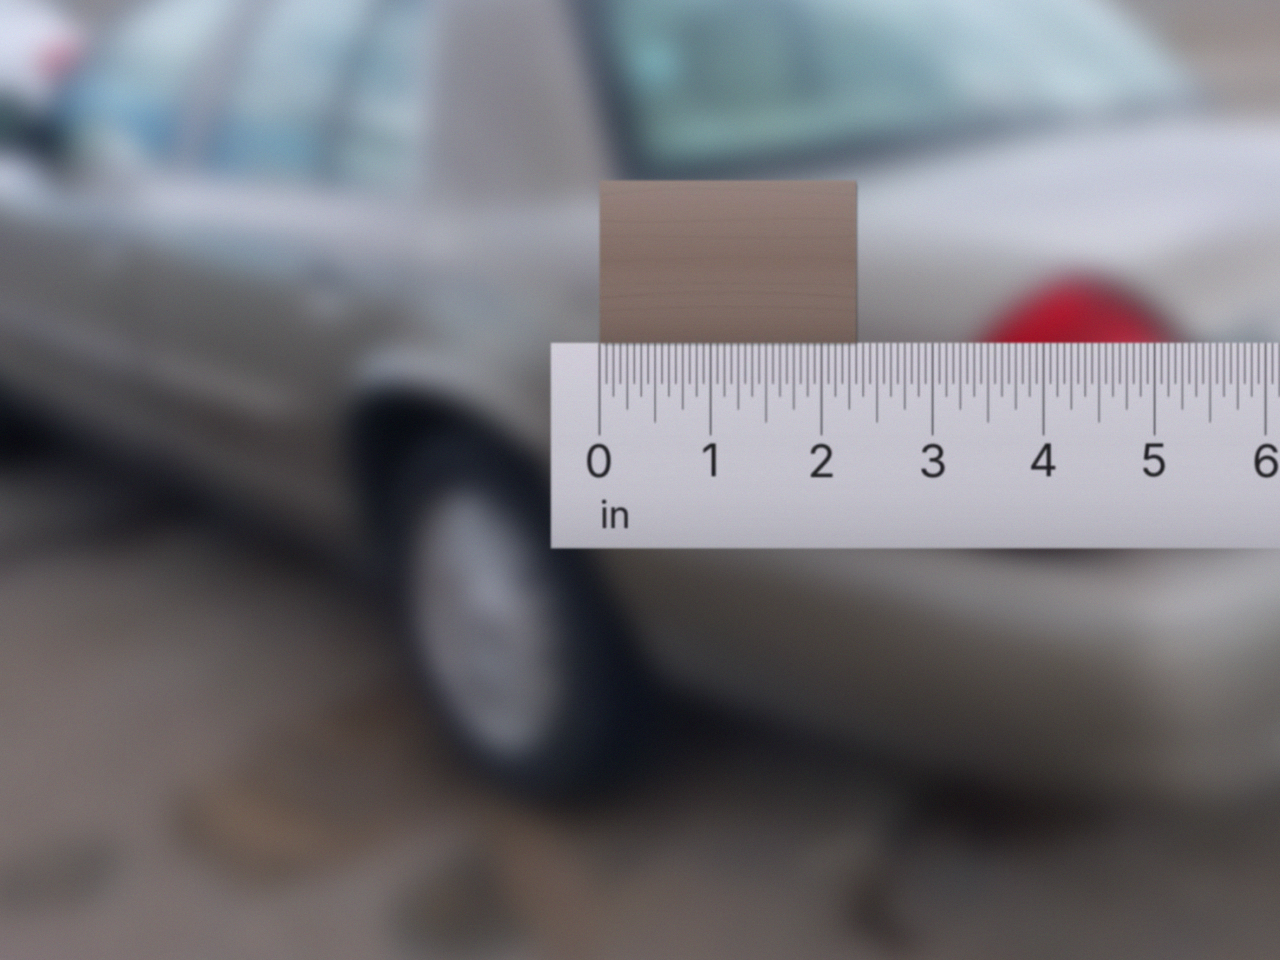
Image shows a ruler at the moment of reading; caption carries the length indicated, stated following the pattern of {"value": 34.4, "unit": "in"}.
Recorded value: {"value": 2.3125, "unit": "in"}
